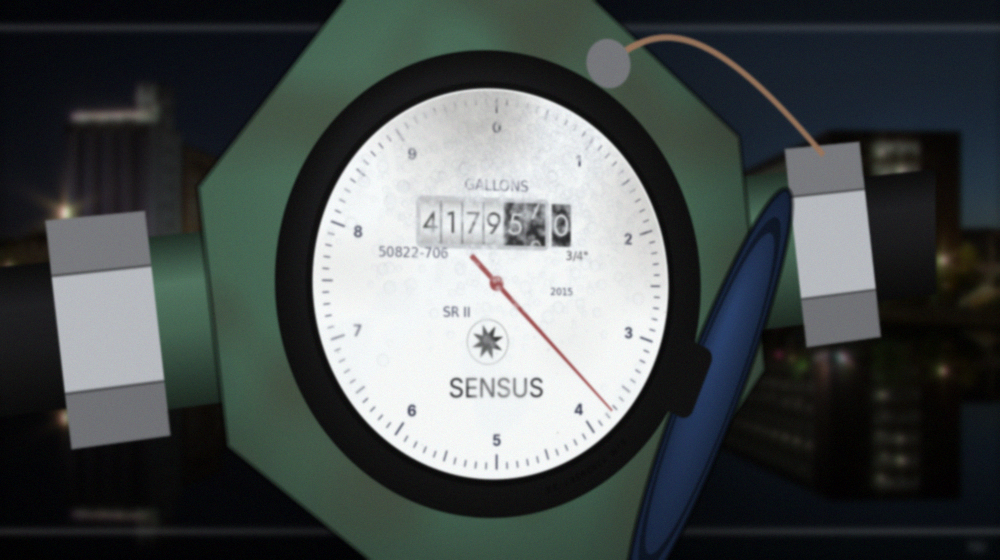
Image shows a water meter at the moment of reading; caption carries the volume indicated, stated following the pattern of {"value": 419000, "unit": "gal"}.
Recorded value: {"value": 4179573.7, "unit": "gal"}
